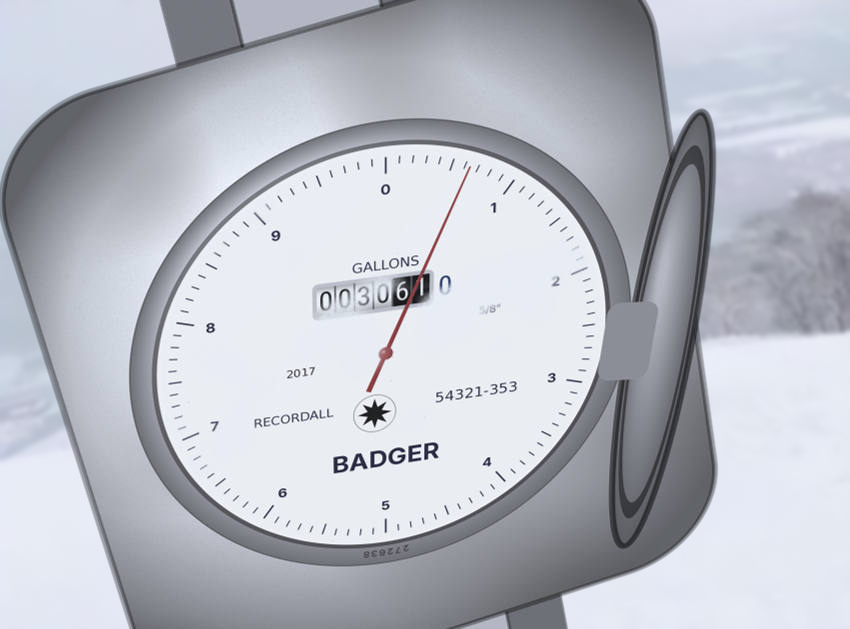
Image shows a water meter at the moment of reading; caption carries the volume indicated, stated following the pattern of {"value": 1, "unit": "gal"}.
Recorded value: {"value": 30610.6, "unit": "gal"}
